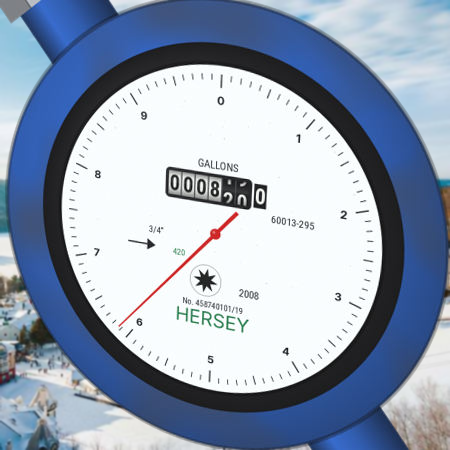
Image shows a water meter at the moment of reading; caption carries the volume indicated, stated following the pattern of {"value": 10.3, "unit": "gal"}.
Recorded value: {"value": 8196.1, "unit": "gal"}
